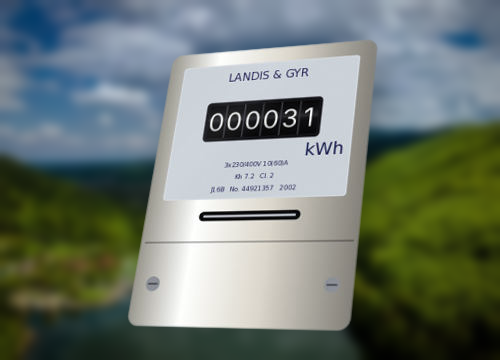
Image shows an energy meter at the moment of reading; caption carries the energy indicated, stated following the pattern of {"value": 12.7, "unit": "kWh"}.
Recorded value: {"value": 31, "unit": "kWh"}
